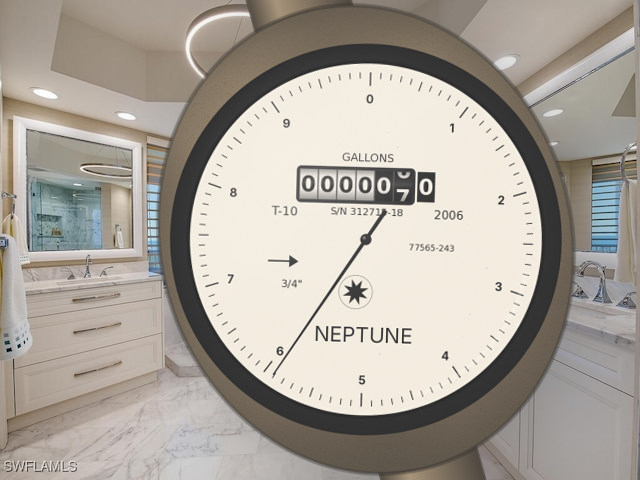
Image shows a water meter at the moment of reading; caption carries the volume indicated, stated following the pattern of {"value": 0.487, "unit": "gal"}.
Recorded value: {"value": 65.9, "unit": "gal"}
